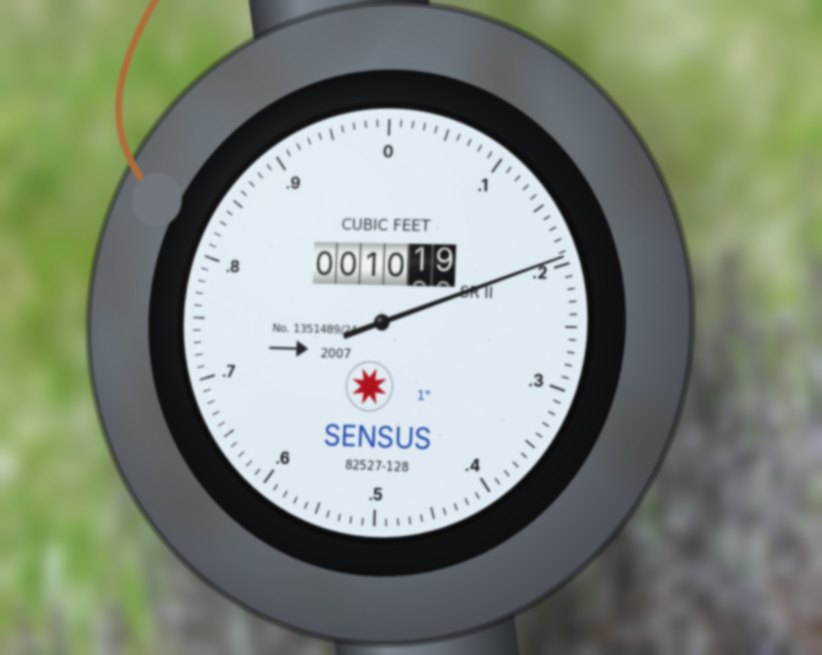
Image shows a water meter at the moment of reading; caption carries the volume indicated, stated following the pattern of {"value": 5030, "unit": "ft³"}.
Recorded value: {"value": 1019.19, "unit": "ft³"}
